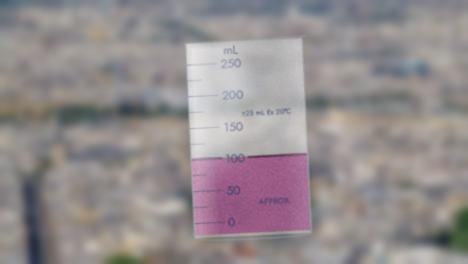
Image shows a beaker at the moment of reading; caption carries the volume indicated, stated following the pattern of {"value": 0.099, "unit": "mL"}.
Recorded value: {"value": 100, "unit": "mL"}
